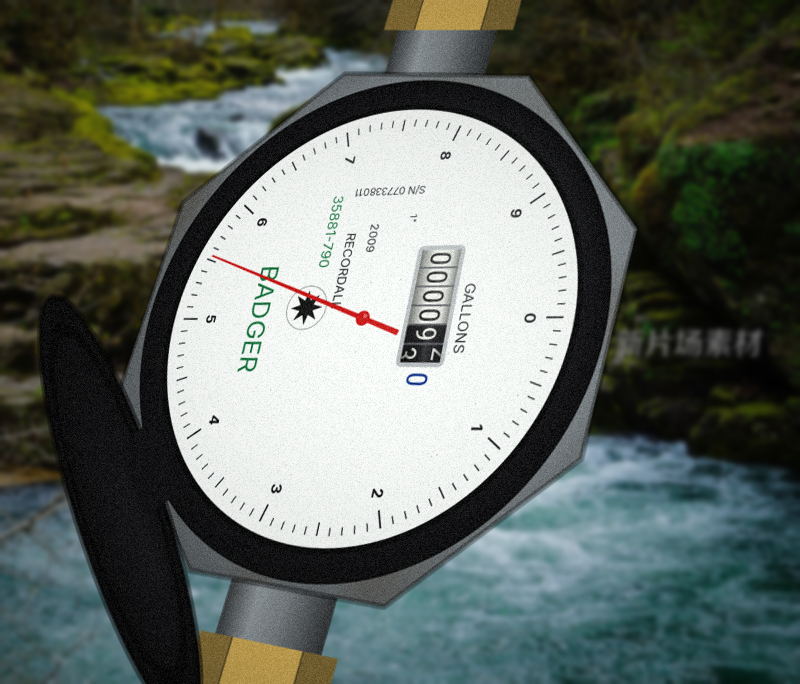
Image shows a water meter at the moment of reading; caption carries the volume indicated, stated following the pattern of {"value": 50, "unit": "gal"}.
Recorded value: {"value": 925.5, "unit": "gal"}
